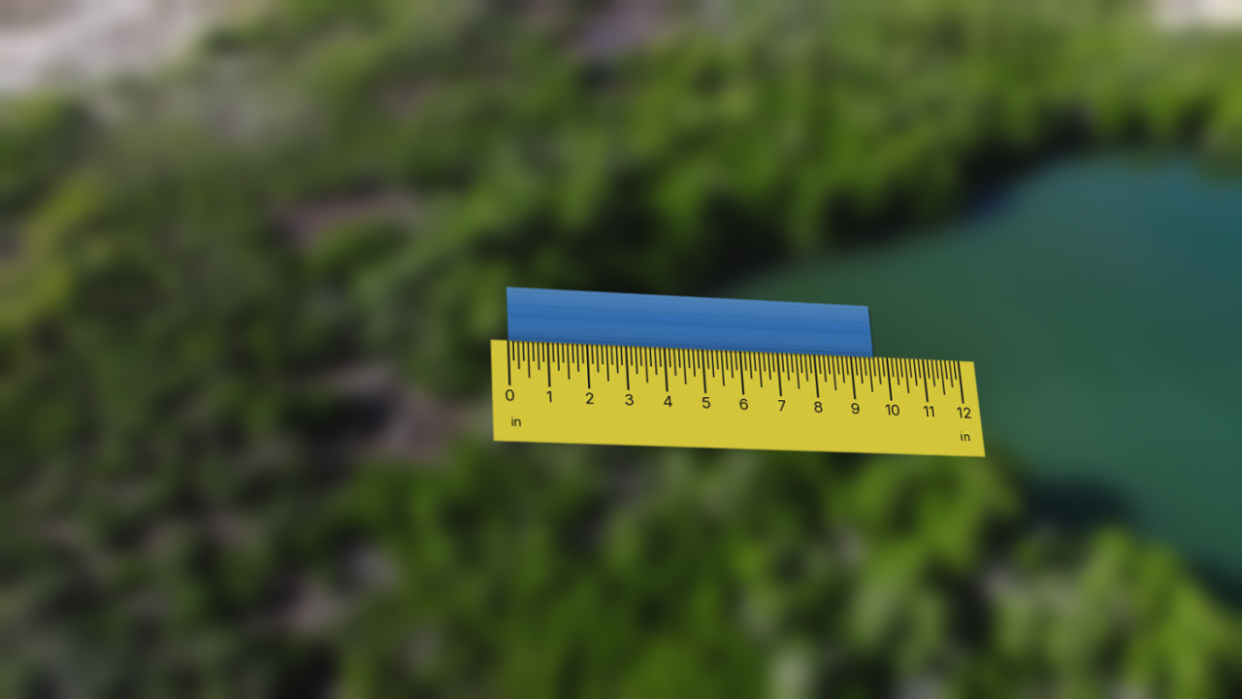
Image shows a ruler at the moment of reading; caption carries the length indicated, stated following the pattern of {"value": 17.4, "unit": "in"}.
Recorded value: {"value": 9.625, "unit": "in"}
